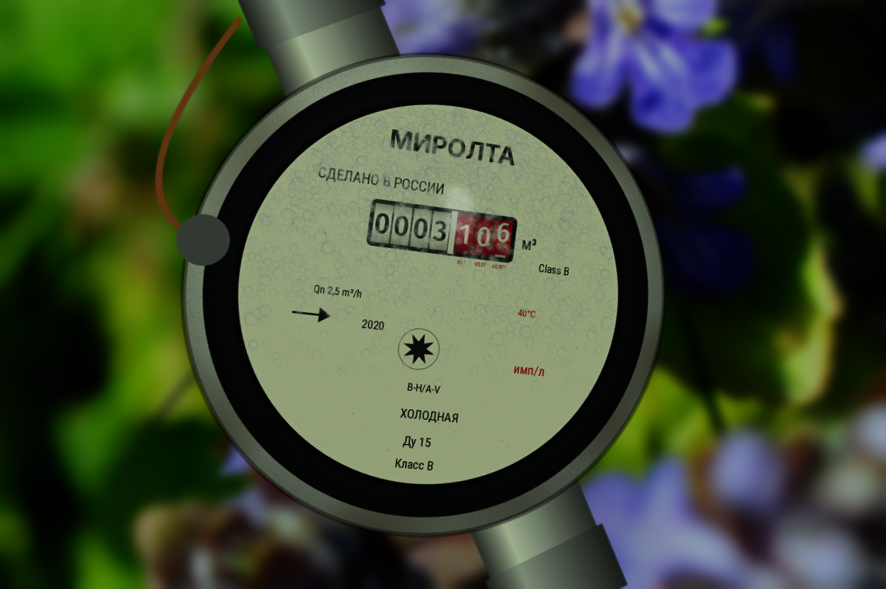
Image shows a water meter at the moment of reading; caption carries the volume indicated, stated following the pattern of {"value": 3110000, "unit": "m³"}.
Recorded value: {"value": 3.106, "unit": "m³"}
